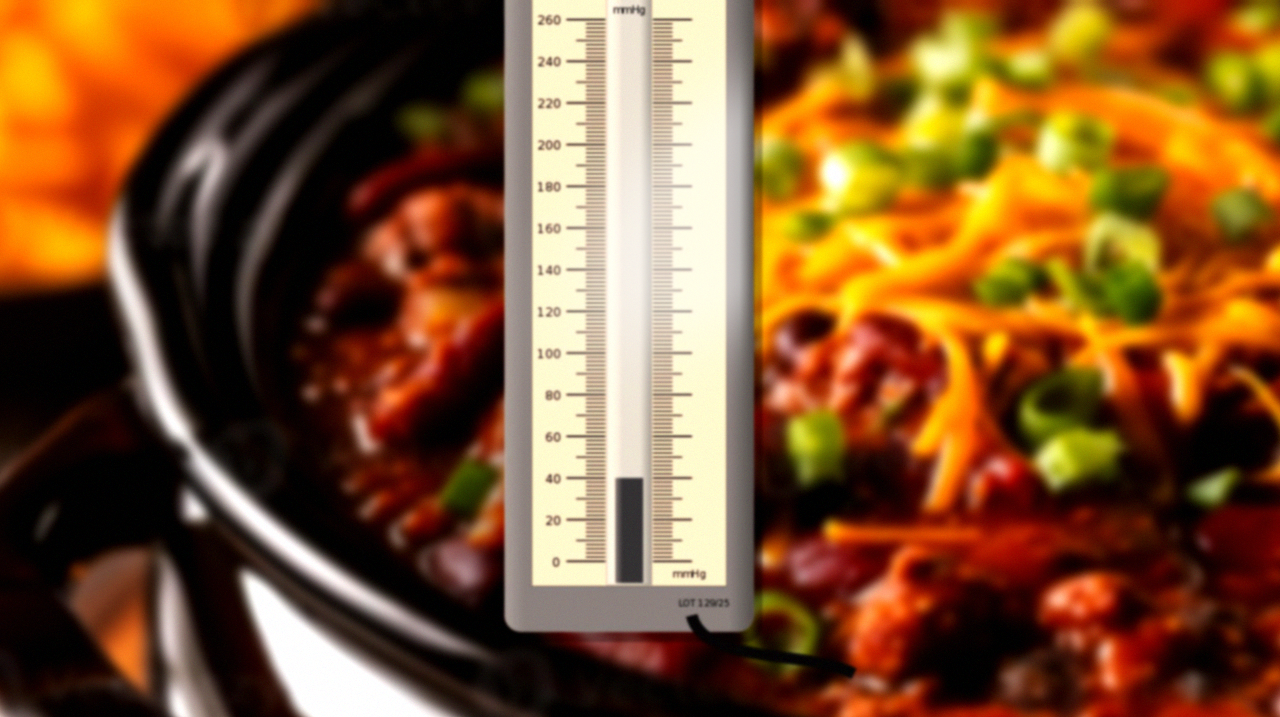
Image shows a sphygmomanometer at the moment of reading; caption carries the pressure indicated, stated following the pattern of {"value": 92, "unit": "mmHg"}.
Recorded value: {"value": 40, "unit": "mmHg"}
